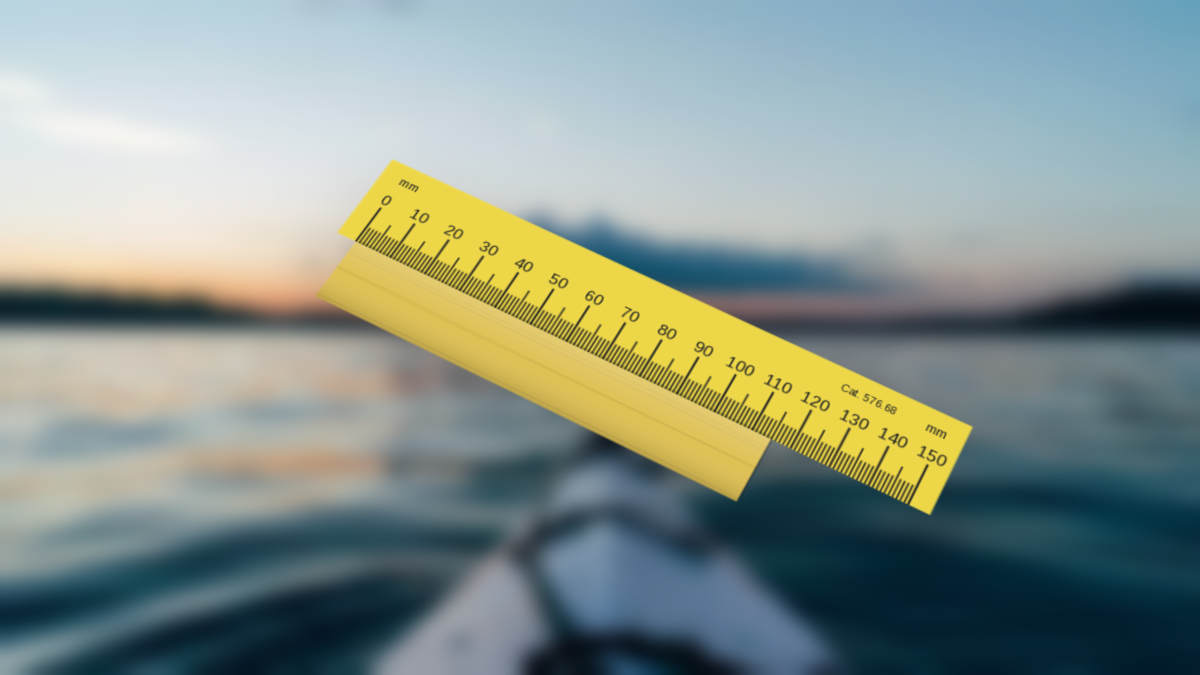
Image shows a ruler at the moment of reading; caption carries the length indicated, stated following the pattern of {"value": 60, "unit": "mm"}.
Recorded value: {"value": 115, "unit": "mm"}
